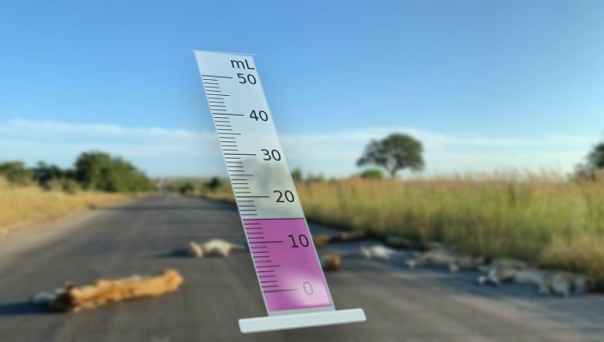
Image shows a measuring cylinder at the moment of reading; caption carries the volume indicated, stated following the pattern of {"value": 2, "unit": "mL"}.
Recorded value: {"value": 15, "unit": "mL"}
